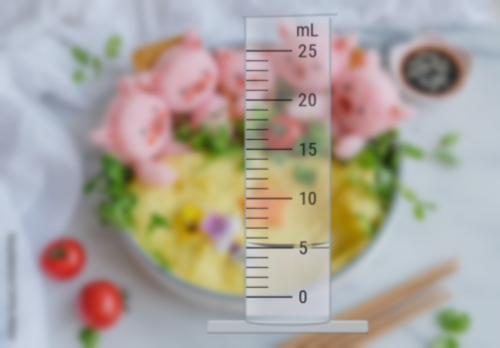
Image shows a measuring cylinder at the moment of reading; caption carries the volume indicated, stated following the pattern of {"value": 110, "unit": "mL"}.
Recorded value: {"value": 5, "unit": "mL"}
